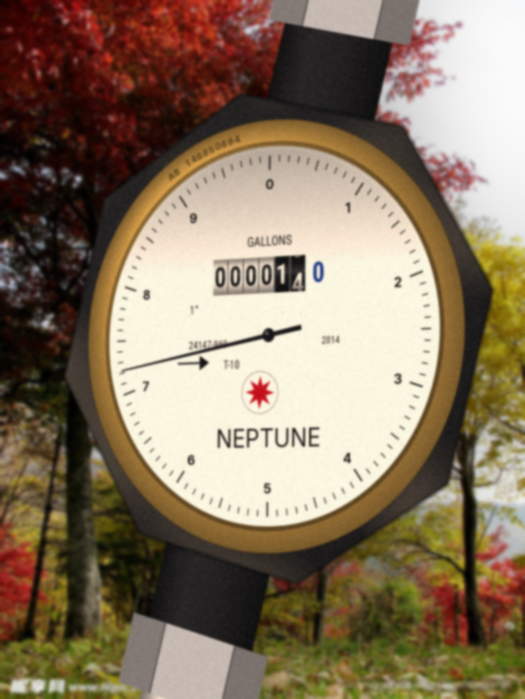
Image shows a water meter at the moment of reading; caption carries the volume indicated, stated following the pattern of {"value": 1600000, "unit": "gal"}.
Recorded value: {"value": 137.2, "unit": "gal"}
